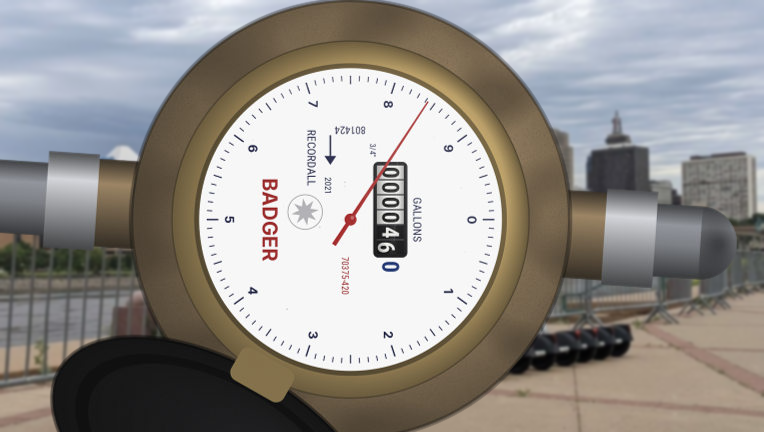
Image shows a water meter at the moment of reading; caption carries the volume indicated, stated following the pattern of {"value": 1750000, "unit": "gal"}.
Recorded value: {"value": 458.4, "unit": "gal"}
